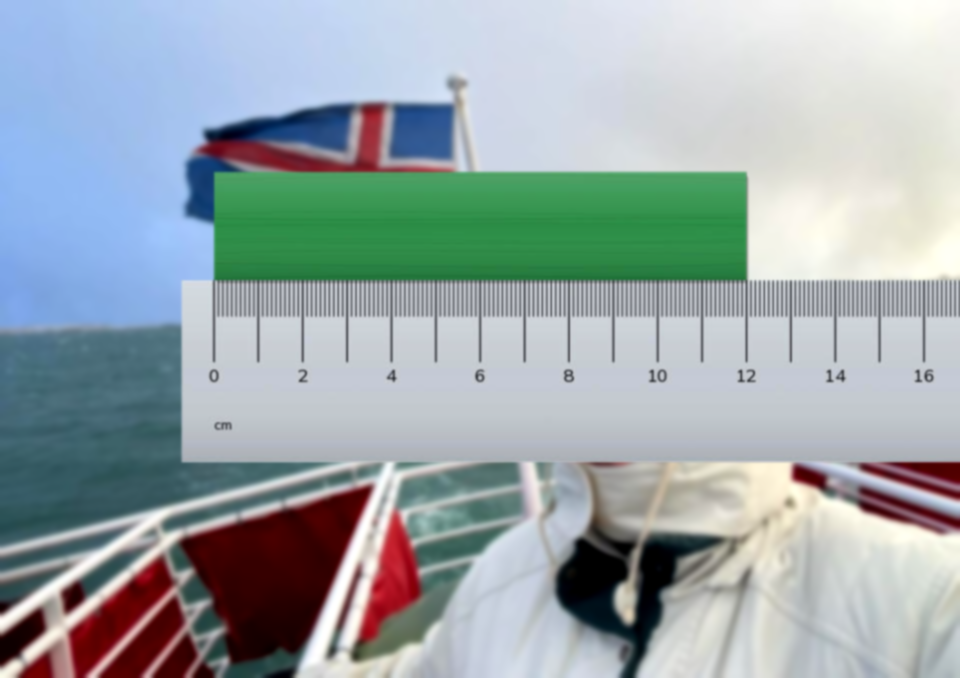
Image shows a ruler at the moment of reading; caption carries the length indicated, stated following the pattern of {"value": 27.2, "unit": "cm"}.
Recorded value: {"value": 12, "unit": "cm"}
